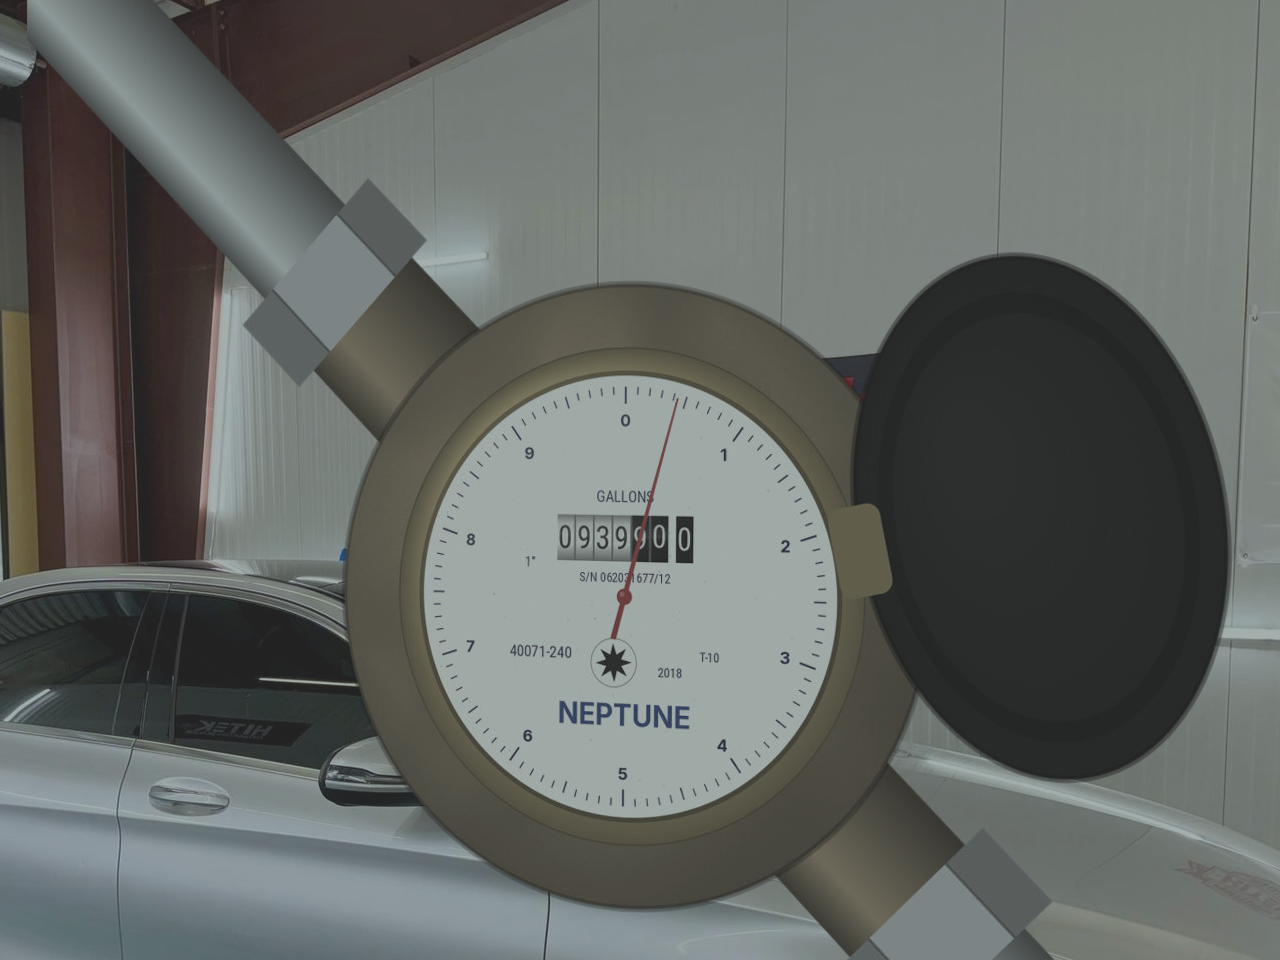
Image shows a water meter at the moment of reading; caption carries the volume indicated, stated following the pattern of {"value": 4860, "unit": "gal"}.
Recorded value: {"value": 939900.4, "unit": "gal"}
